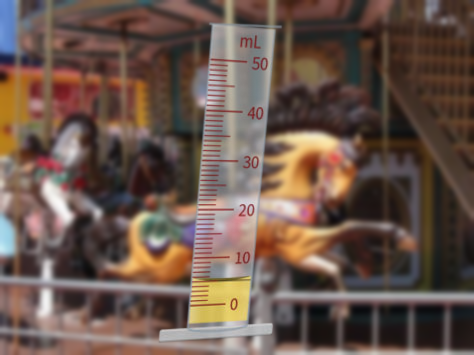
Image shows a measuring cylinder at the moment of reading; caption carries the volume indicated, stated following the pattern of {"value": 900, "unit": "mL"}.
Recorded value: {"value": 5, "unit": "mL"}
